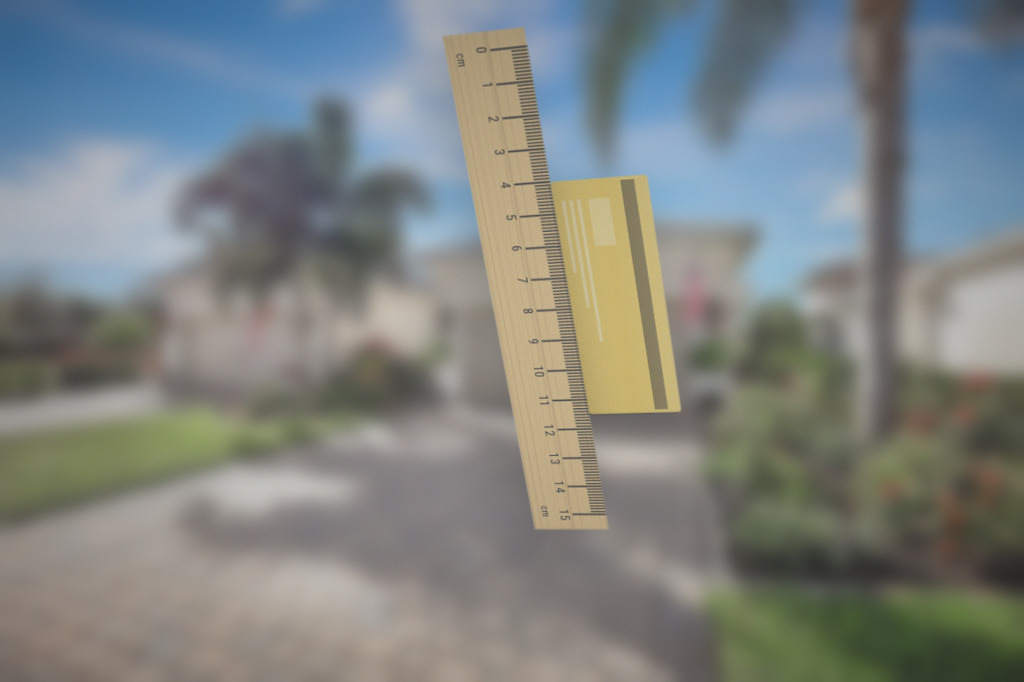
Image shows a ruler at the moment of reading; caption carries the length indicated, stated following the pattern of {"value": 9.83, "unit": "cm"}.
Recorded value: {"value": 7.5, "unit": "cm"}
